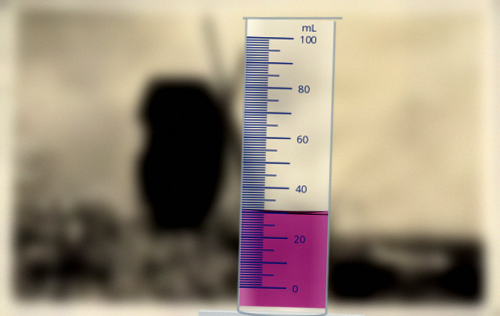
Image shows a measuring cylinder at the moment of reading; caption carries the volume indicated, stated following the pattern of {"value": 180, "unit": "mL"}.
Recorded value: {"value": 30, "unit": "mL"}
